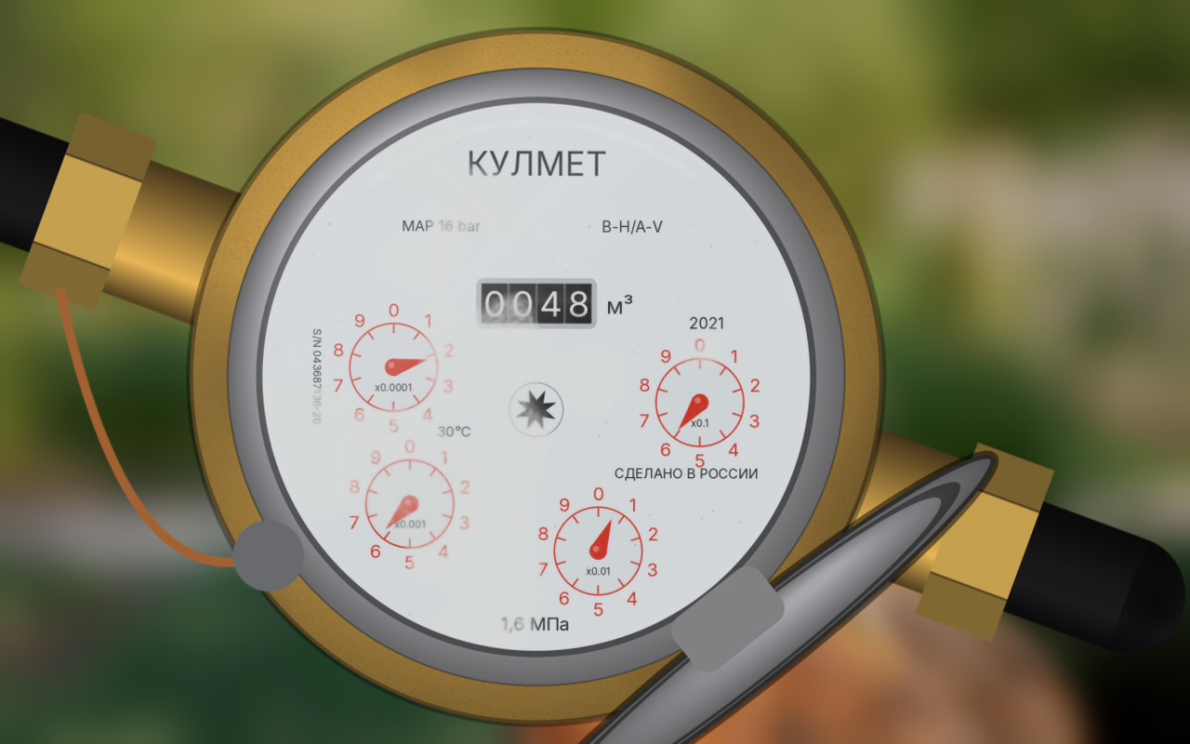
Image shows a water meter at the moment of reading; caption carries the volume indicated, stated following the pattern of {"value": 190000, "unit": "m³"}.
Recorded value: {"value": 48.6062, "unit": "m³"}
